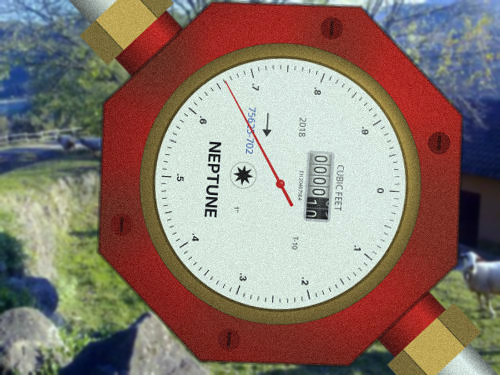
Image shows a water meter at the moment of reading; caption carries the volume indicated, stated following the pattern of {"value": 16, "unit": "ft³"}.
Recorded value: {"value": 9.66, "unit": "ft³"}
